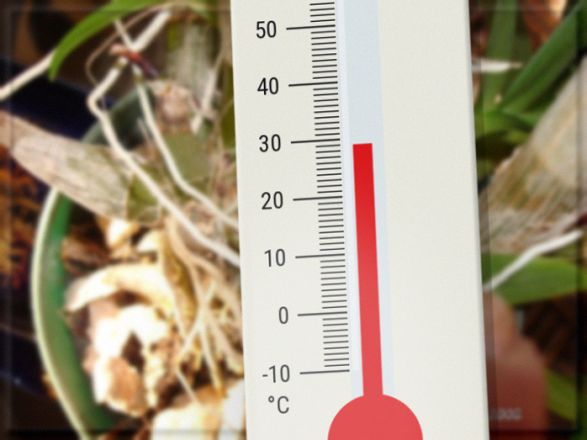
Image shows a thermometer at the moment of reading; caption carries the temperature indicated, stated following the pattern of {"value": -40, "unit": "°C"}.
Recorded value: {"value": 29, "unit": "°C"}
